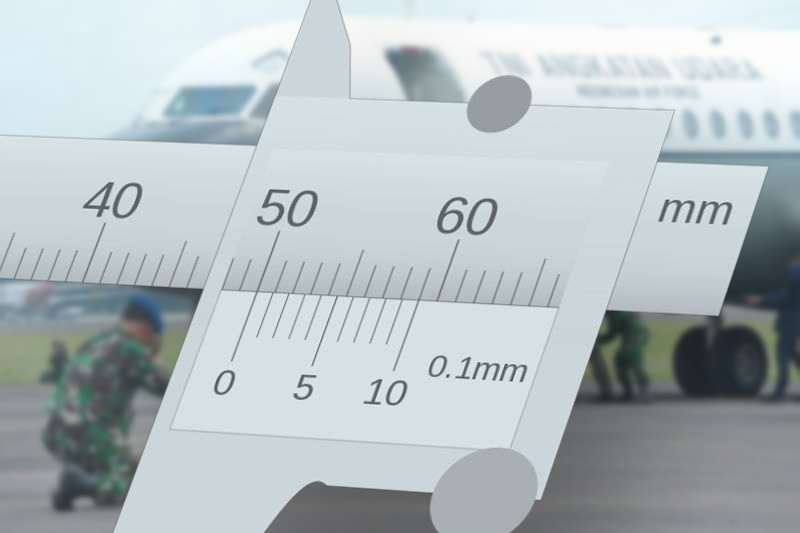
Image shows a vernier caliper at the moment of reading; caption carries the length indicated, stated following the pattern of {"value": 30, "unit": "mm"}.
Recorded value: {"value": 50.0, "unit": "mm"}
